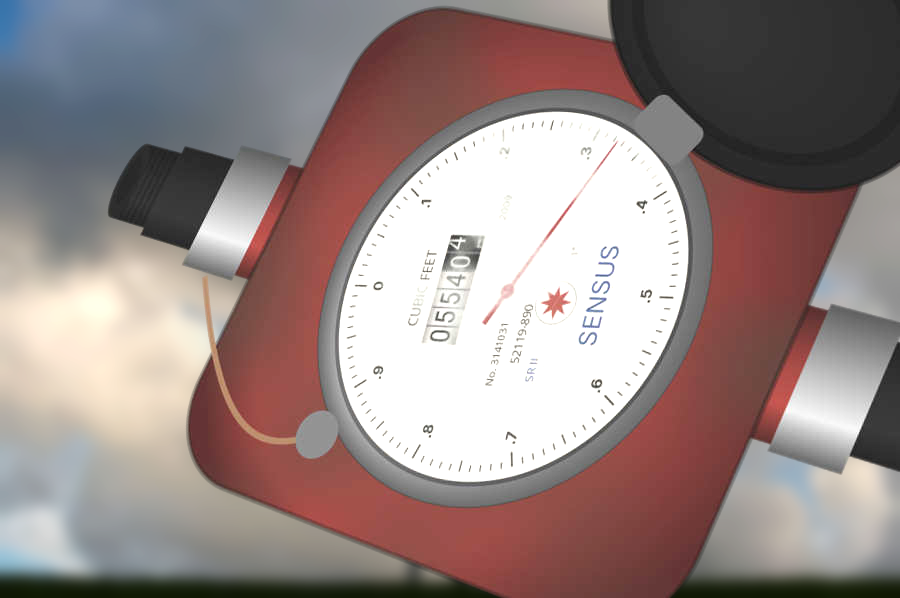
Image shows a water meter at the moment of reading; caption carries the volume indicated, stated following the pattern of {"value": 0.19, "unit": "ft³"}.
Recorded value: {"value": 55404.32, "unit": "ft³"}
